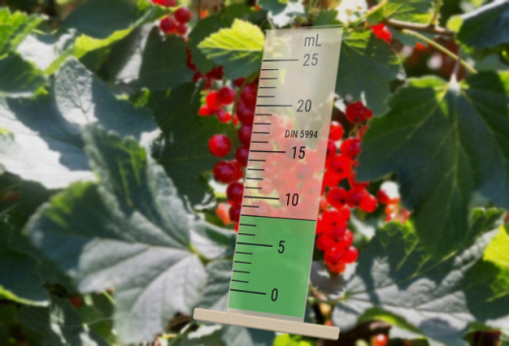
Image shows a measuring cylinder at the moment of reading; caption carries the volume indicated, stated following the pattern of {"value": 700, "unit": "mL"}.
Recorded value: {"value": 8, "unit": "mL"}
